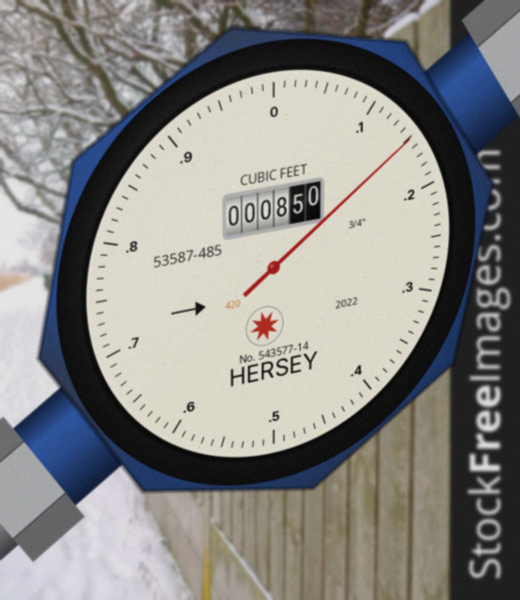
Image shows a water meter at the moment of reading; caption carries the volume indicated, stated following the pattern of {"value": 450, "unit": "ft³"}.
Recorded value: {"value": 850.15, "unit": "ft³"}
